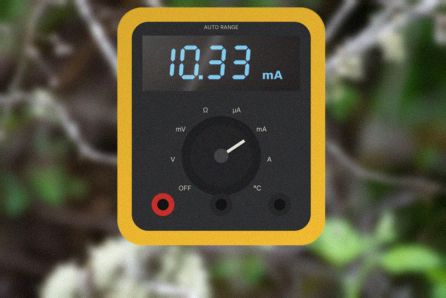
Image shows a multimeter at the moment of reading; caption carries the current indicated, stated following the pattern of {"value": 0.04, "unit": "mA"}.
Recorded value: {"value": 10.33, "unit": "mA"}
